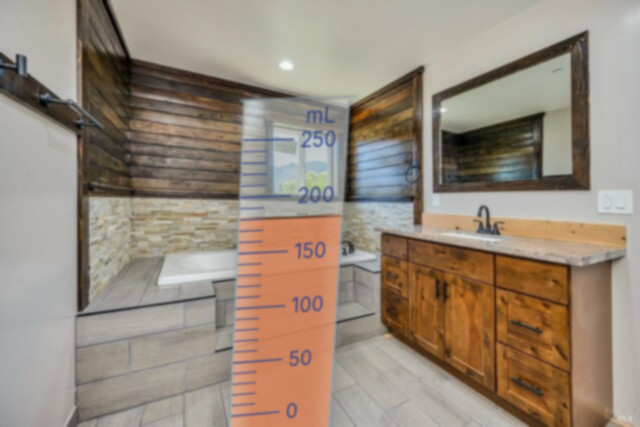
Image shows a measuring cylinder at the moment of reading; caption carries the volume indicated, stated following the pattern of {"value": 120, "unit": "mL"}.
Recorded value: {"value": 180, "unit": "mL"}
